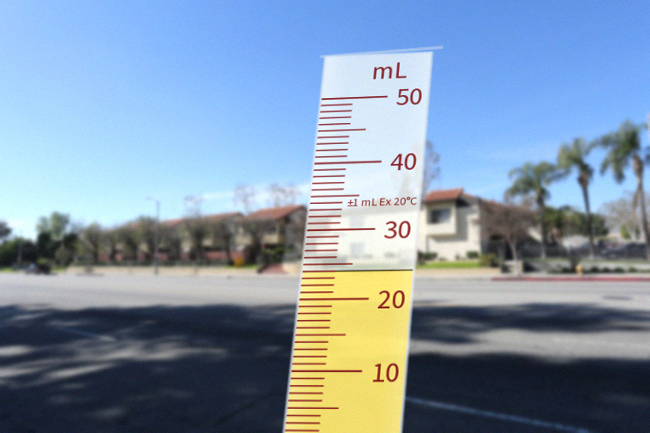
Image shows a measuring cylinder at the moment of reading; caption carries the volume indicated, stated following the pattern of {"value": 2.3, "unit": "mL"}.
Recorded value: {"value": 24, "unit": "mL"}
